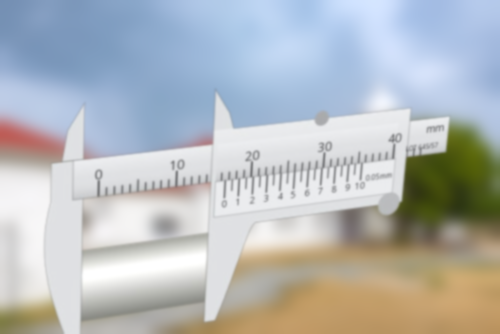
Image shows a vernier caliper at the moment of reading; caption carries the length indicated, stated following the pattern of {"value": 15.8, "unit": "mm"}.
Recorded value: {"value": 16.5, "unit": "mm"}
